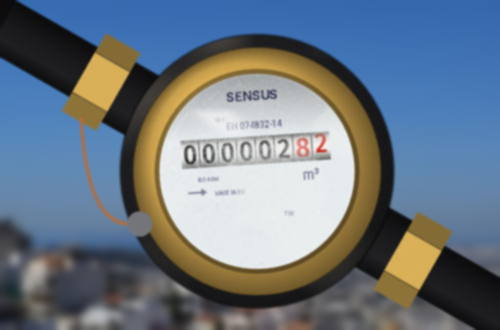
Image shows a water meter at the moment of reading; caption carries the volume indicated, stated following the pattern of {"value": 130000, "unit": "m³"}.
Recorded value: {"value": 2.82, "unit": "m³"}
